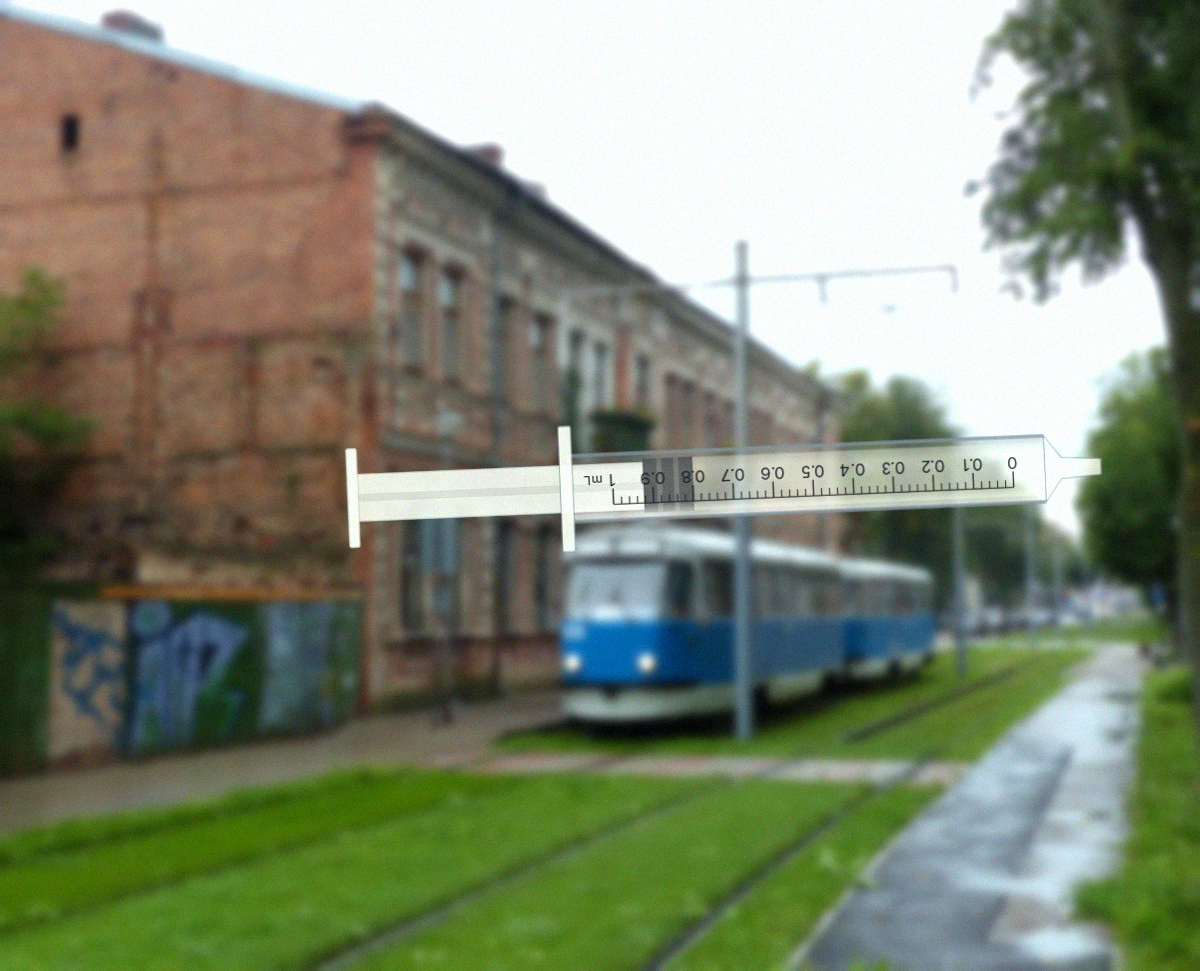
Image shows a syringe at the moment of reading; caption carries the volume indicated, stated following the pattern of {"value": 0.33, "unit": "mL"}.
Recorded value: {"value": 0.8, "unit": "mL"}
